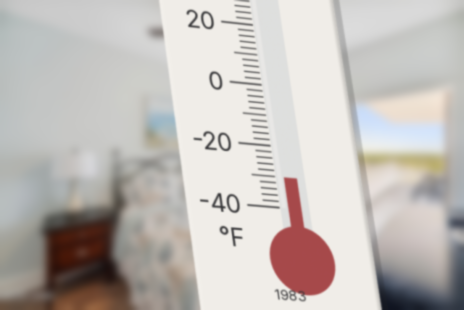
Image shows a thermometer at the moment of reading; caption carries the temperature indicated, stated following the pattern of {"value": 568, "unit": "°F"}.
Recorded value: {"value": -30, "unit": "°F"}
